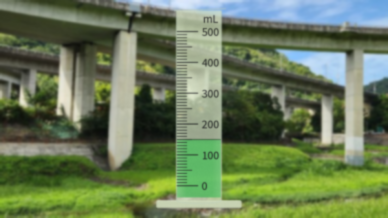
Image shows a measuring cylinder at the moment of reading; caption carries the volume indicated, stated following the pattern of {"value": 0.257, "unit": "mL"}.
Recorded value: {"value": 150, "unit": "mL"}
